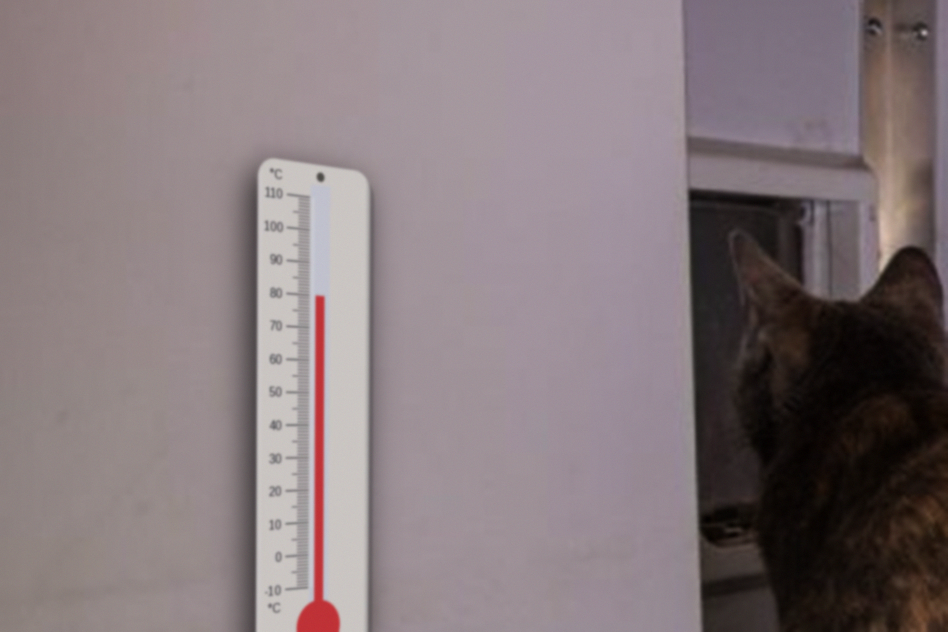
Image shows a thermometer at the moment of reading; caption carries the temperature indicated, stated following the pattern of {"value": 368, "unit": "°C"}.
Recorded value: {"value": 80, "unit": "°C"}
